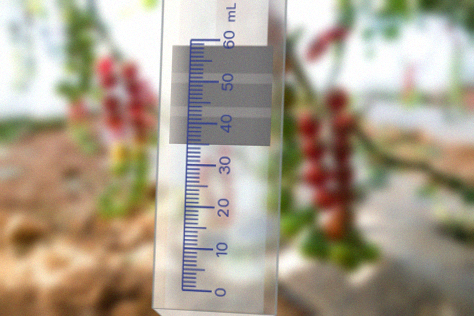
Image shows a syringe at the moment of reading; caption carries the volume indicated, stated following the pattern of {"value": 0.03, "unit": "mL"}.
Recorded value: {"value": 35, "unit": "mL"}
